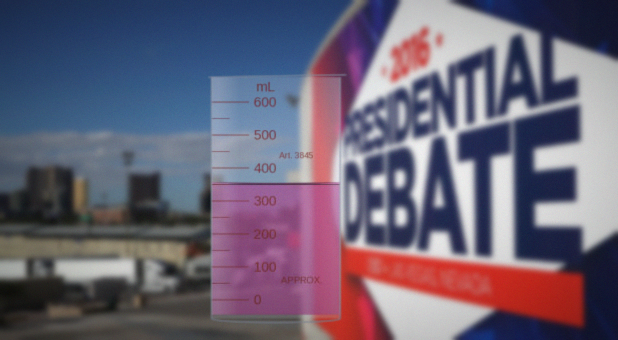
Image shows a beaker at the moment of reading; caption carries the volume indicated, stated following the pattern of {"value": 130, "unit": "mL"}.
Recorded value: {"value": 350, "unit": "mL"}
